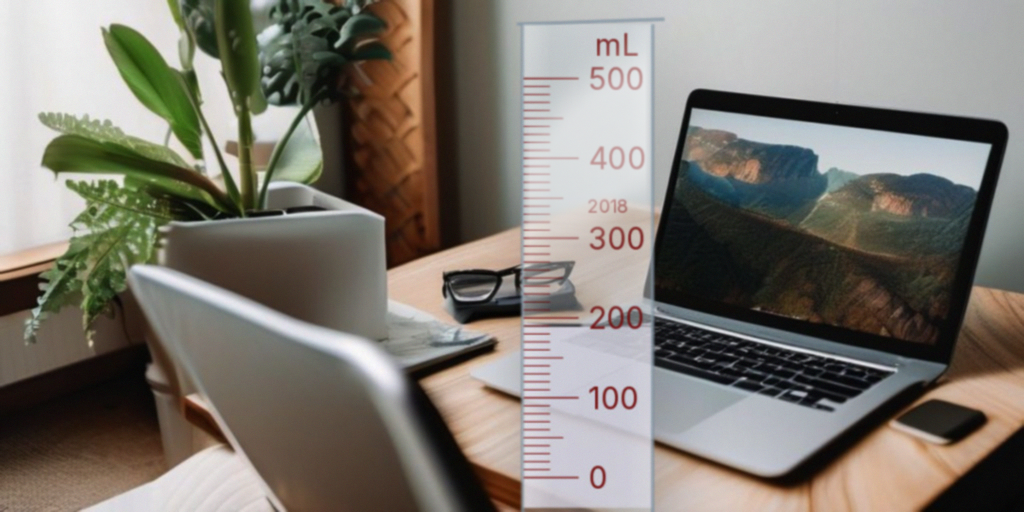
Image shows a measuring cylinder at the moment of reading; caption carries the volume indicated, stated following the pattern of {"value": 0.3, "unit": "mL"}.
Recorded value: {"value": 190, "unit": "mL"}
